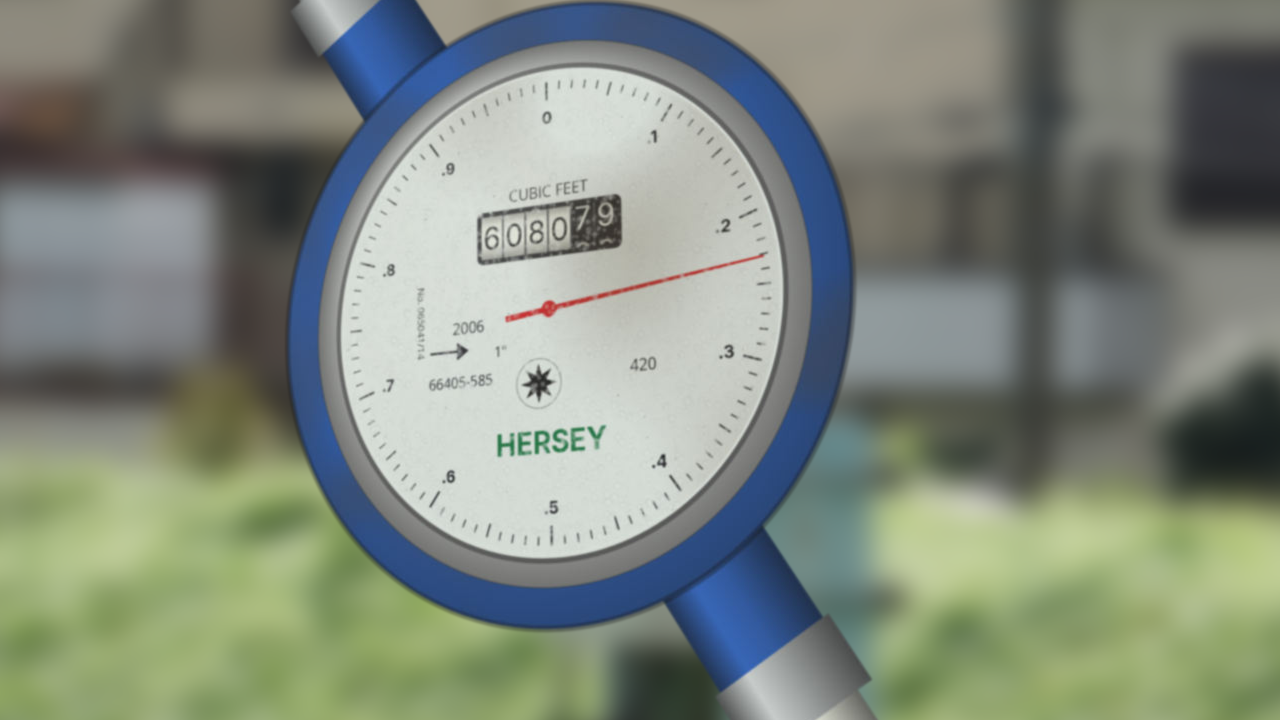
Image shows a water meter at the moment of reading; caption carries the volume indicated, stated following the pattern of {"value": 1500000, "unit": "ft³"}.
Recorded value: {"value": 608079.23, "unit": "ft³"}
